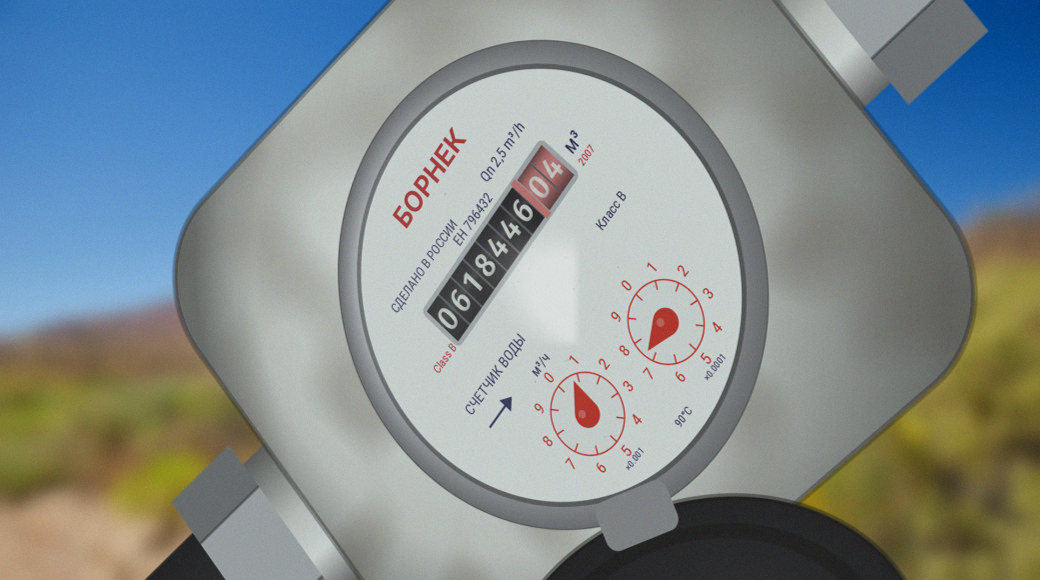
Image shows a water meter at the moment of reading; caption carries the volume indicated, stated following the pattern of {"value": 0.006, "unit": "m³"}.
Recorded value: {"value": 618446.0407, "unit": "m³"}
